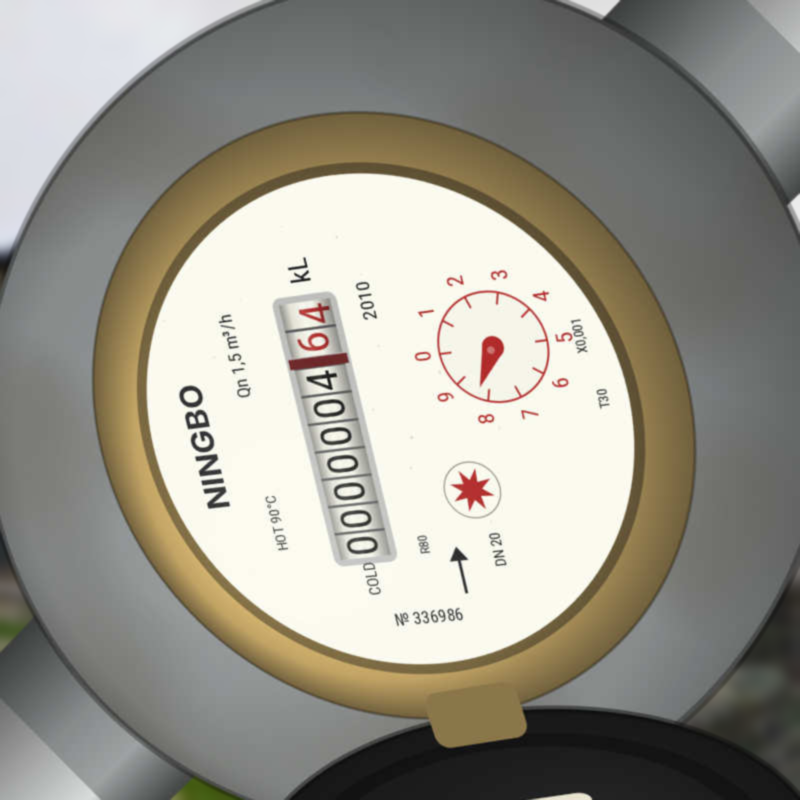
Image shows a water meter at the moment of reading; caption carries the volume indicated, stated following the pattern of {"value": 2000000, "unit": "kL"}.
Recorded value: {"value": 4.638, "unit": "kL"}
